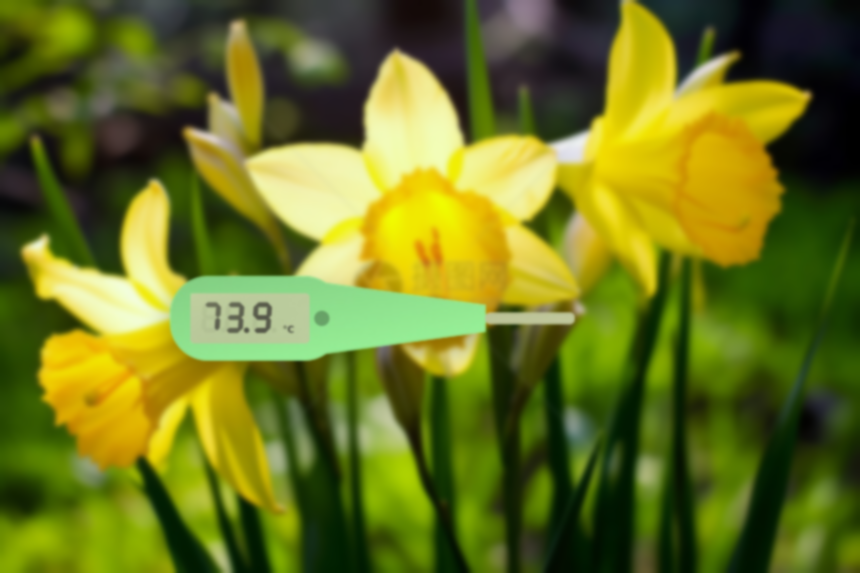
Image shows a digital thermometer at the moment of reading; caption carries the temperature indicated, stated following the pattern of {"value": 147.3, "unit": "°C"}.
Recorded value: {"value": 73.9, "unit": "°C"}
